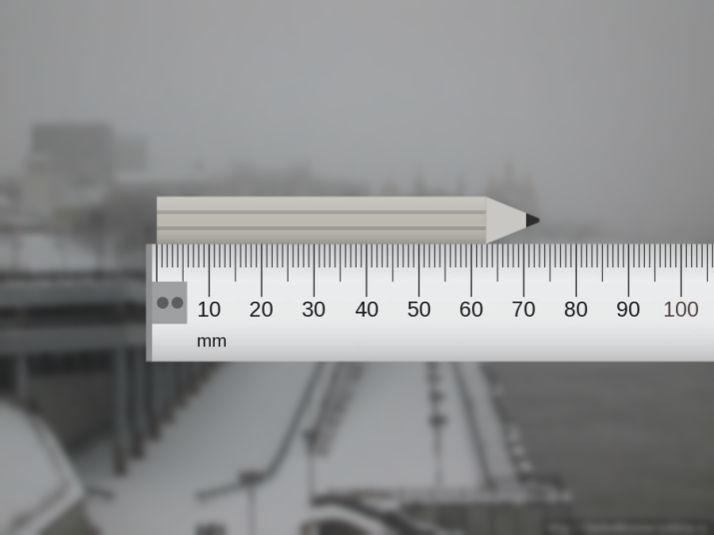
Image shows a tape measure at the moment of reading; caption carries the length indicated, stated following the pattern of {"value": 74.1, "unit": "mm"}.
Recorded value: {"value": 73, "unit": "mm"}
